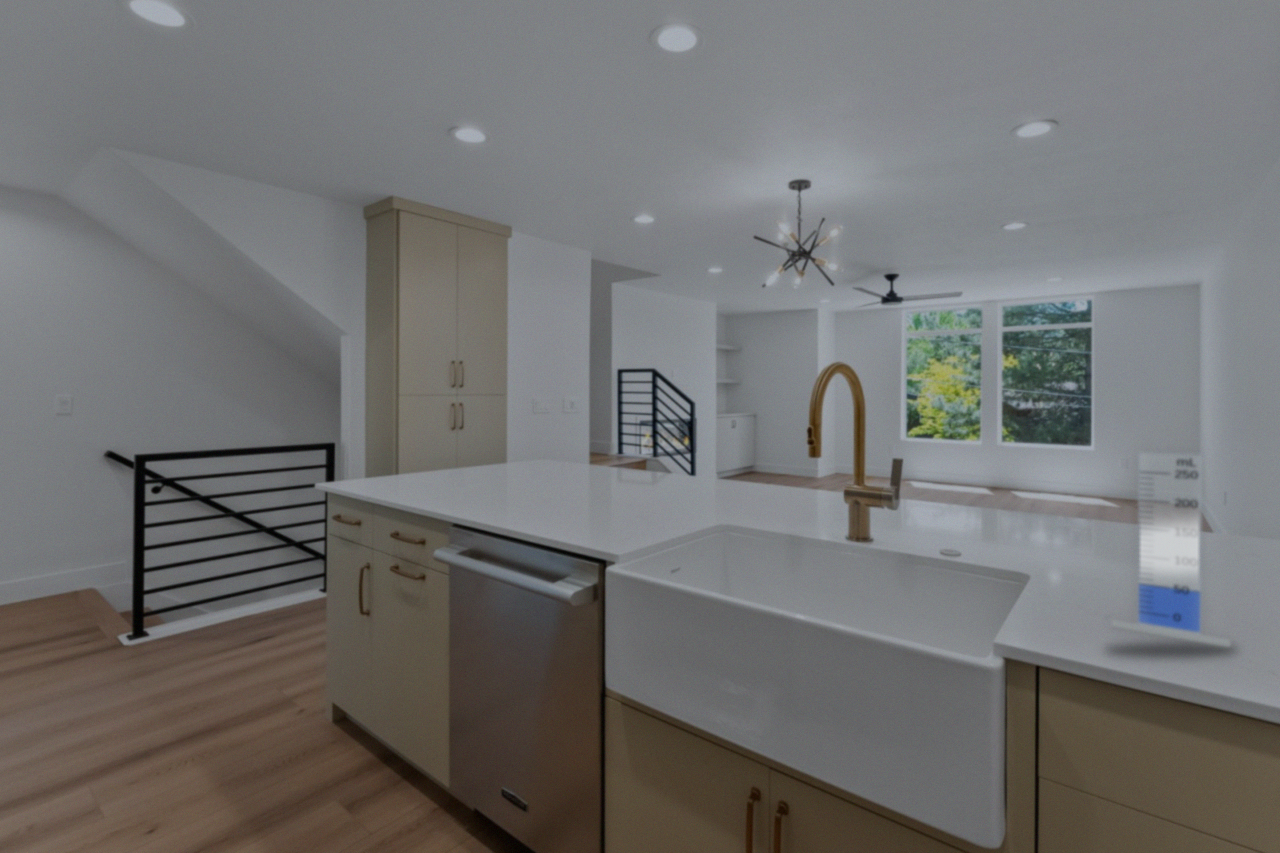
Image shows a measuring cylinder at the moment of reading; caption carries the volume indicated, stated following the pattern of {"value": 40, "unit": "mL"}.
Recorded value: {"value": 50, "unit": "mL"}
